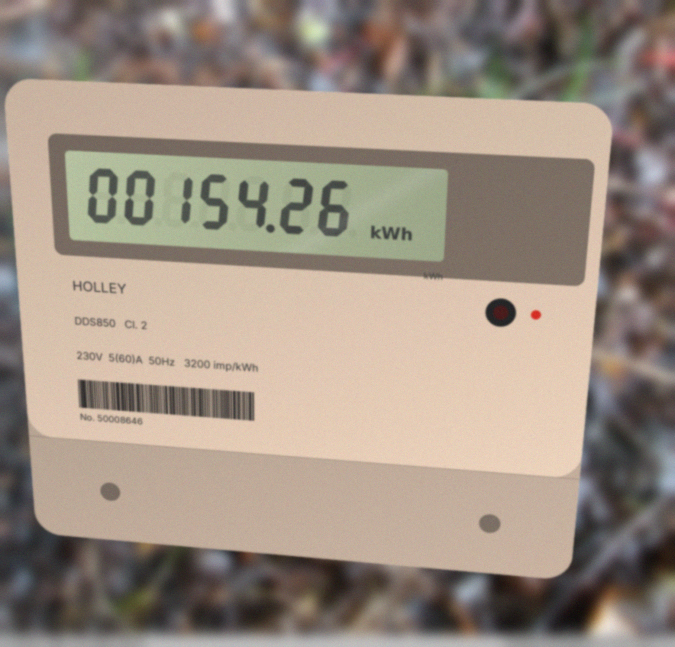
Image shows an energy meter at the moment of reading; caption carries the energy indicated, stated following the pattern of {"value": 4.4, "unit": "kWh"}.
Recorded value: {"value": 154.26, "unit": "kWh"}
